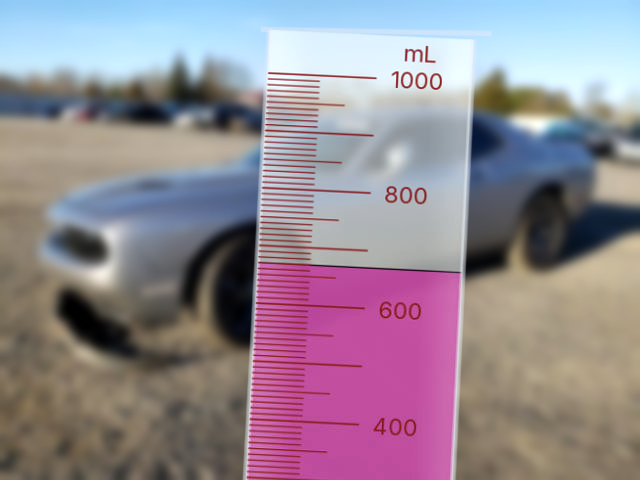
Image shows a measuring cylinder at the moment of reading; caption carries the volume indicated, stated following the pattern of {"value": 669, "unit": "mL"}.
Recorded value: {"value": 670, "unit": "mL"}
